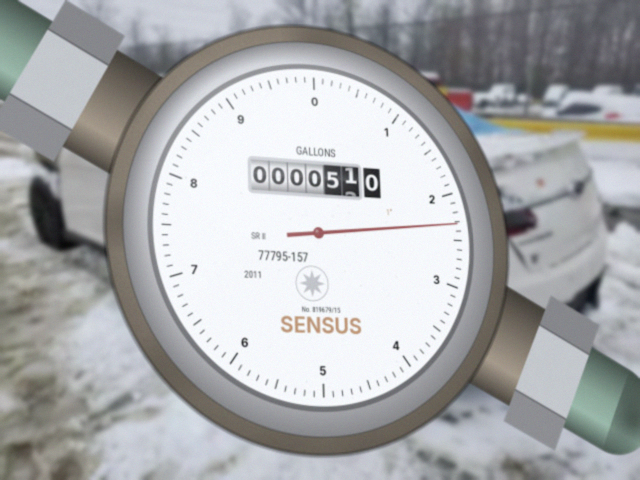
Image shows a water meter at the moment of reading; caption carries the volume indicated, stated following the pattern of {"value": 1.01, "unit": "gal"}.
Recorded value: {"value": 512.3, "unit": "gal"}
